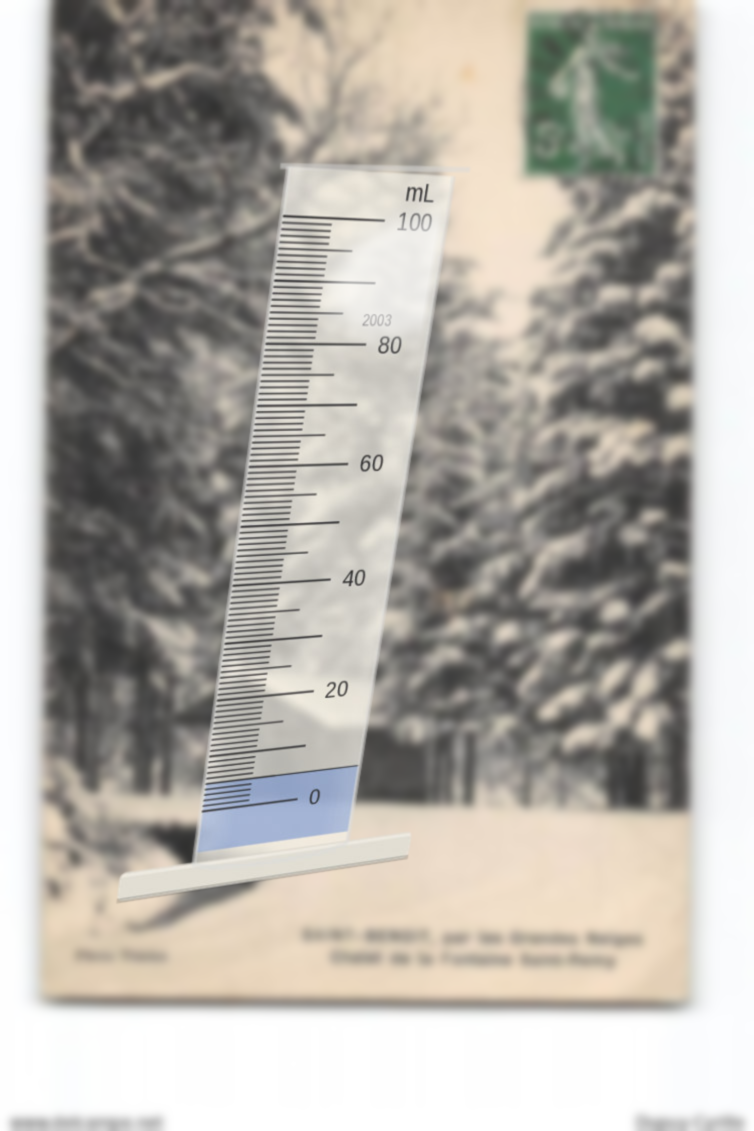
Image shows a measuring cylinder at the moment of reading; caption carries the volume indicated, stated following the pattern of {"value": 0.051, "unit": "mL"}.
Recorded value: {"value": 5, "unit": "mL"}
